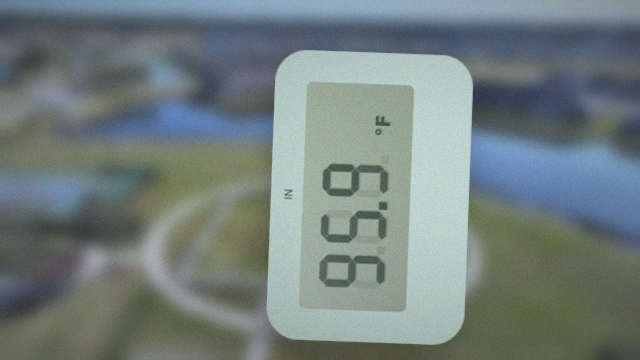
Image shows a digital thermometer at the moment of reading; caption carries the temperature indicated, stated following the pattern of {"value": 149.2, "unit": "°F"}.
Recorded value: {"value": 95.9, "unit": "°F"}
